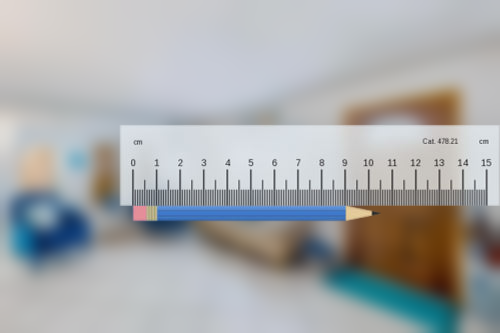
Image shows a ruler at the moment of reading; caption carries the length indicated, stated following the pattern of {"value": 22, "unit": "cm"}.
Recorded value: {"value": 10.5, "unit": "cm"}
